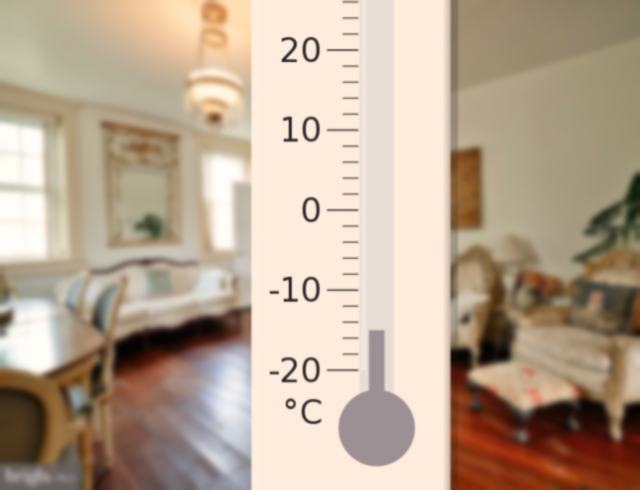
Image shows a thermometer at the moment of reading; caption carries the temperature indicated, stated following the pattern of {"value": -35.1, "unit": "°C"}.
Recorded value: {"value": -15, "unit": "°C"}
